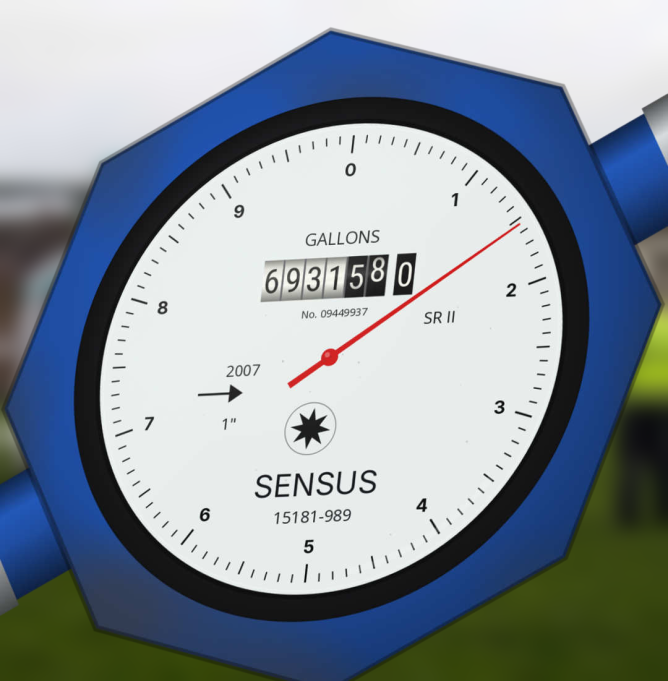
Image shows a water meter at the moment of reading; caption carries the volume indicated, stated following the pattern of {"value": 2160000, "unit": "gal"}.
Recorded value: {"value": 6931581.5, "unit": "gal"}
